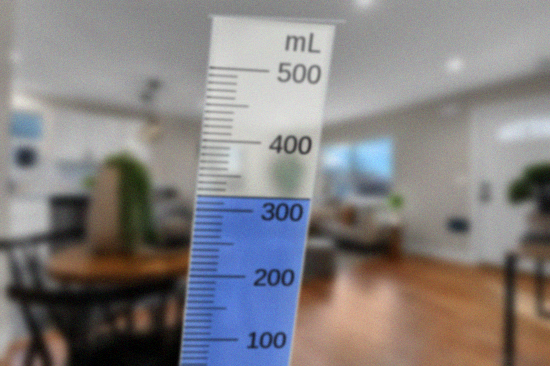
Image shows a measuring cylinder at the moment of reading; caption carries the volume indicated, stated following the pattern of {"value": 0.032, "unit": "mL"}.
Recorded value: {"value": 320, "unit": "mL"}
